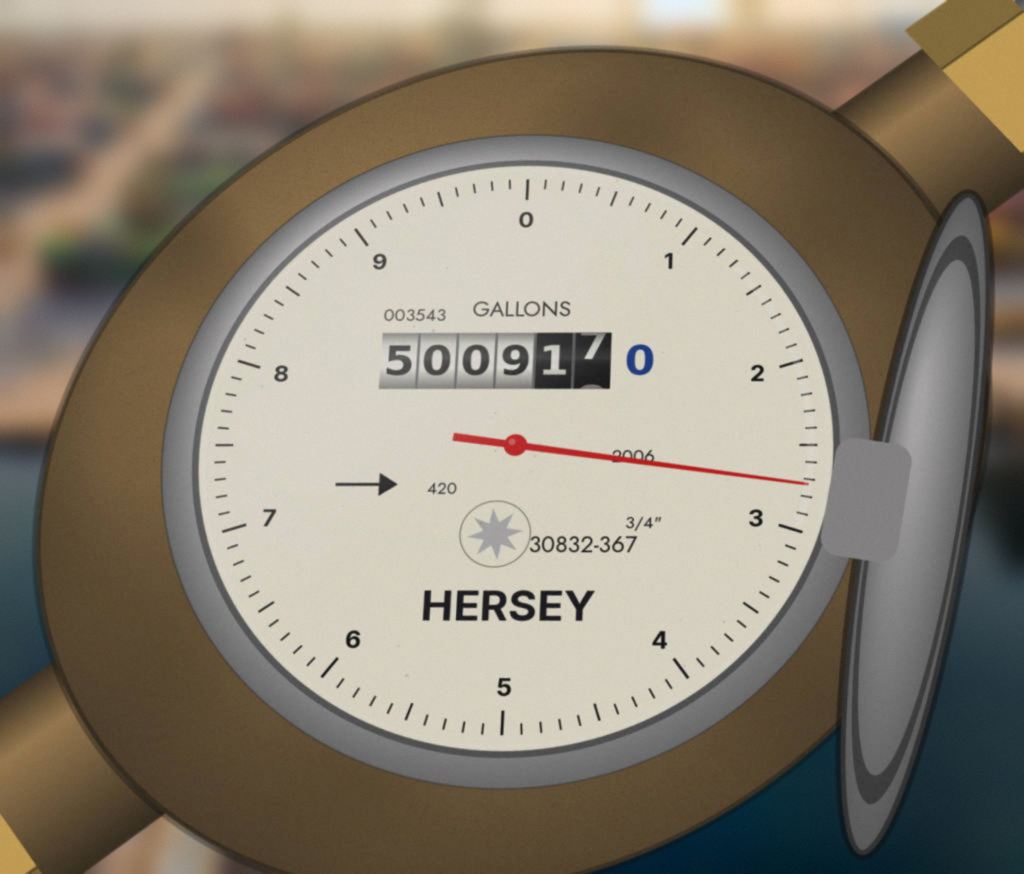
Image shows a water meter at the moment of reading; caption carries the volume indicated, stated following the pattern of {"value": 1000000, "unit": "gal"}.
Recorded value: {"value": 5009172.7, "unit": "gal"}
